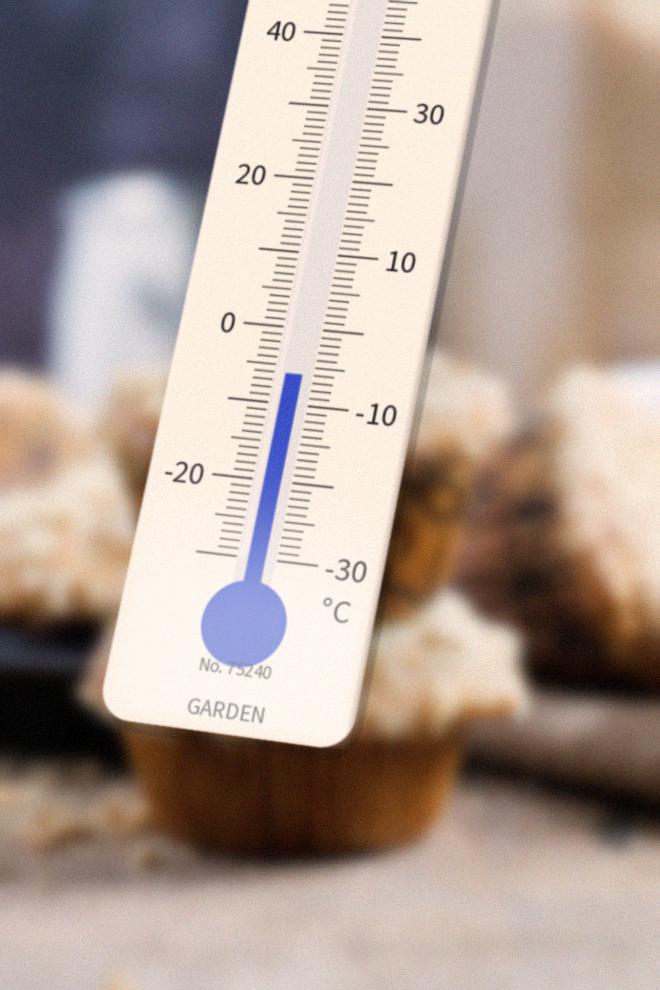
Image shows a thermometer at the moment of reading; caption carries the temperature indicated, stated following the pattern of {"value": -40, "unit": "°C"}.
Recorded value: {"value": -6, "unit": "°C"}
